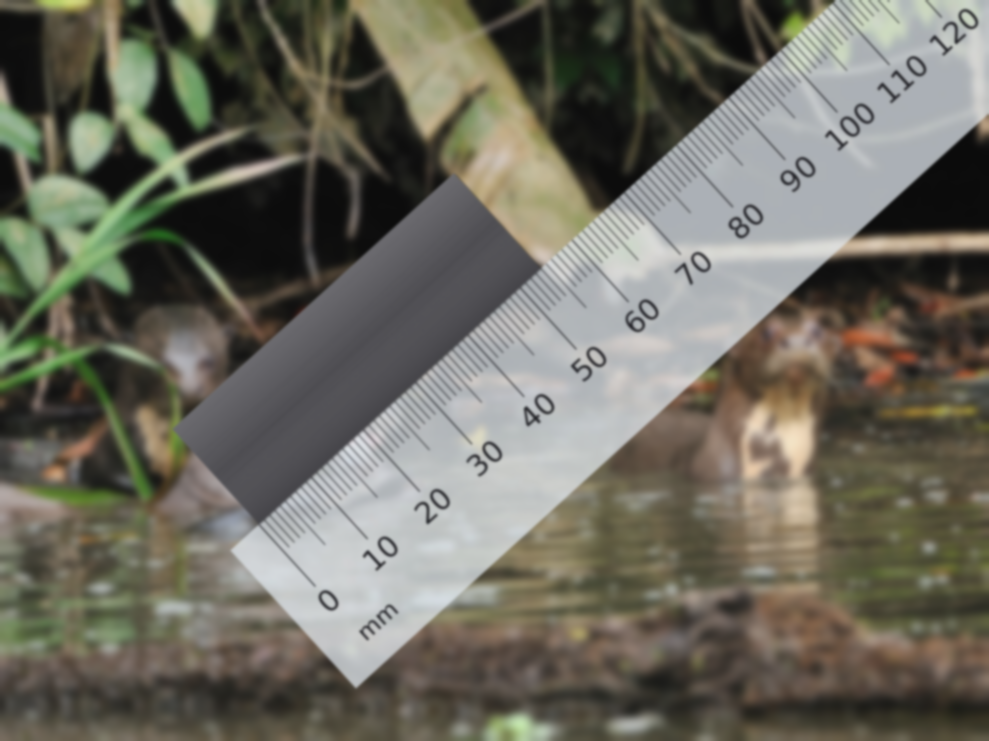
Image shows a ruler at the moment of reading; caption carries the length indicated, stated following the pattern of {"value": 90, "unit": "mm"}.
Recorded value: {"value": 54, "unit": "mm"}
